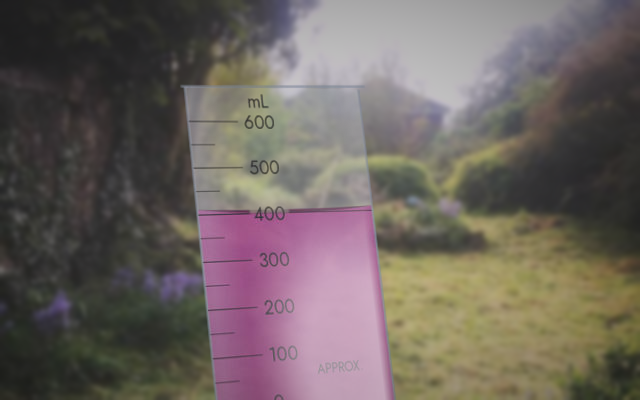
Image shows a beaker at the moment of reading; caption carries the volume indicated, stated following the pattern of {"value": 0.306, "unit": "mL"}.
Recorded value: {"value": 400, "unit": "mL"}
